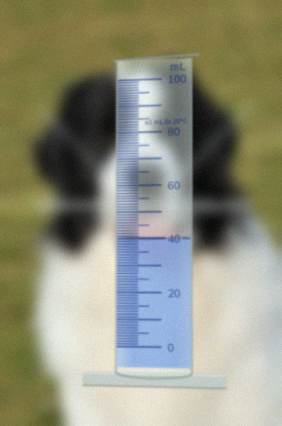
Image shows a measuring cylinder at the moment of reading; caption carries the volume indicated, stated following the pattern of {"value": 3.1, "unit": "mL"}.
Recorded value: {"value": 40, "unit": "mL"}
